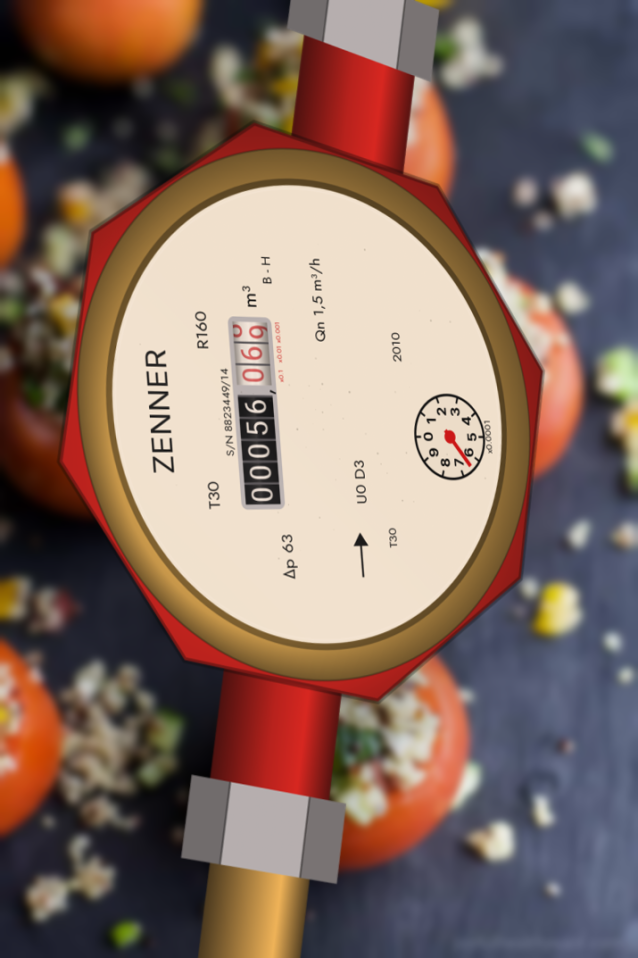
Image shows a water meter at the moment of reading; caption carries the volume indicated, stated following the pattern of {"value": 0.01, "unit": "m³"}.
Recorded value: {"value": 56.0686, "unit": "m³"}
